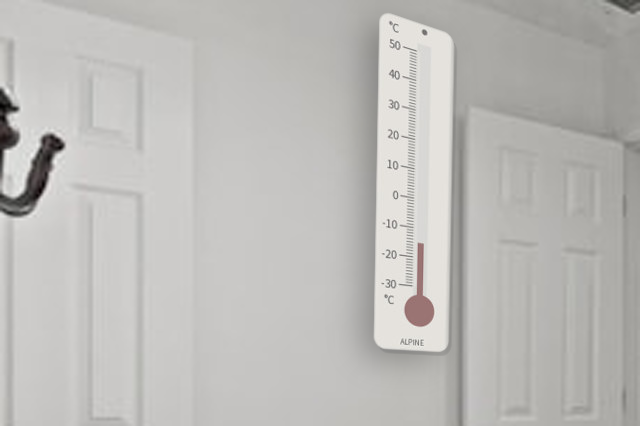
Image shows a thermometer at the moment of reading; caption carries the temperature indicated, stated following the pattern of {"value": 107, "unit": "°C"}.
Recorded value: {"value": -15, "unit": "°C"}
